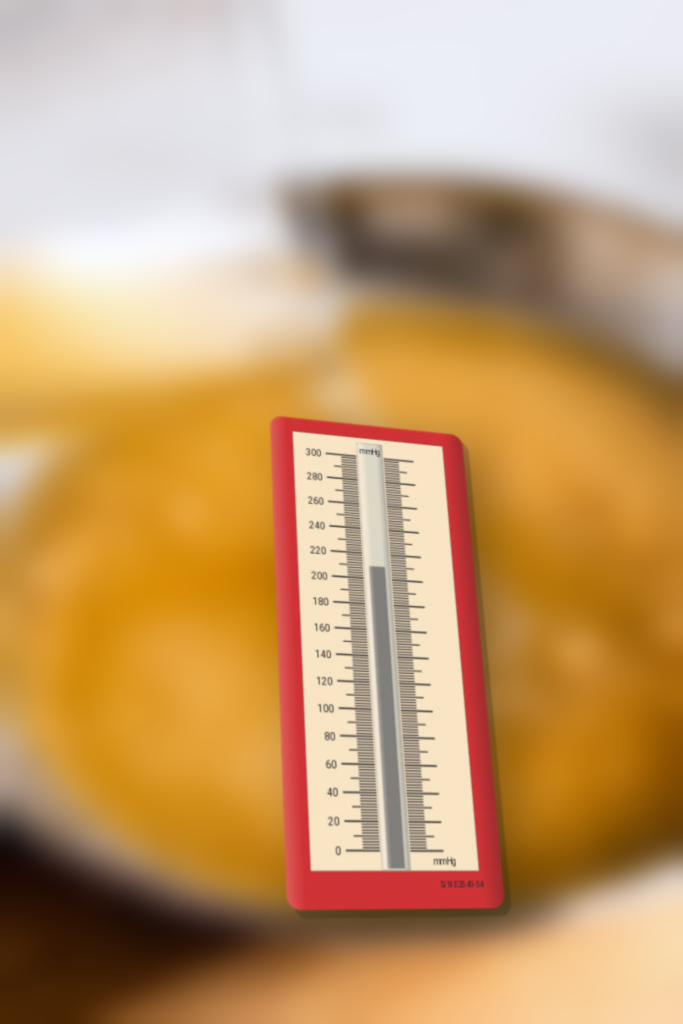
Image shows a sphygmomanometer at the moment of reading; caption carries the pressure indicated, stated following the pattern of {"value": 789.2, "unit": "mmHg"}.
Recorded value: {"value": 210, "unit": "mmHg"}
